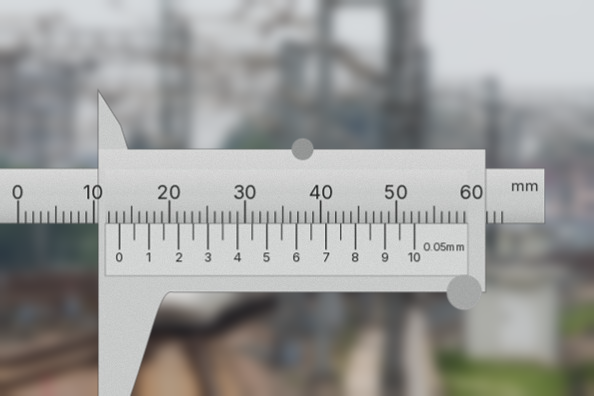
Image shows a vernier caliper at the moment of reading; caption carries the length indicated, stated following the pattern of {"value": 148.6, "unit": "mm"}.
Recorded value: {"value": 13.4, "unit": "mm"}
